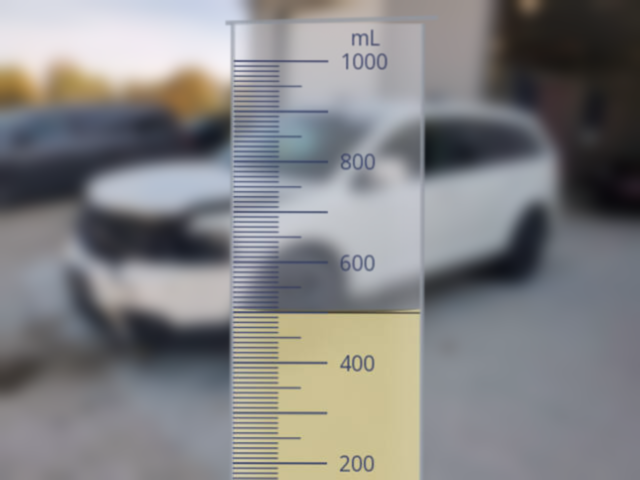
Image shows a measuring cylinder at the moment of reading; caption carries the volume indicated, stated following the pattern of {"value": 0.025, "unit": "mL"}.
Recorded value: {"value": 500, "unit": "mL"}
